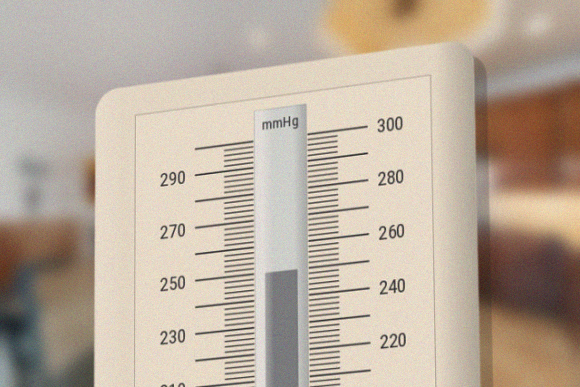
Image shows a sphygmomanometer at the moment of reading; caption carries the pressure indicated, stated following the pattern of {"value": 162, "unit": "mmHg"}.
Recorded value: {"value": 250, "unit": "mmHg"}
